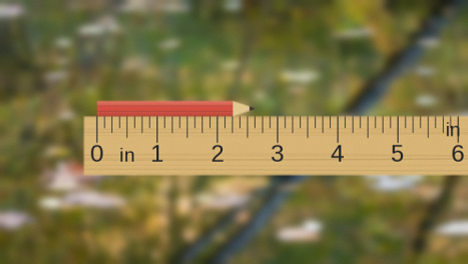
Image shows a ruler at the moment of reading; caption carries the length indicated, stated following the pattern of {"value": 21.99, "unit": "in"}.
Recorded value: {"value": 2.625, "unit": "in"}
